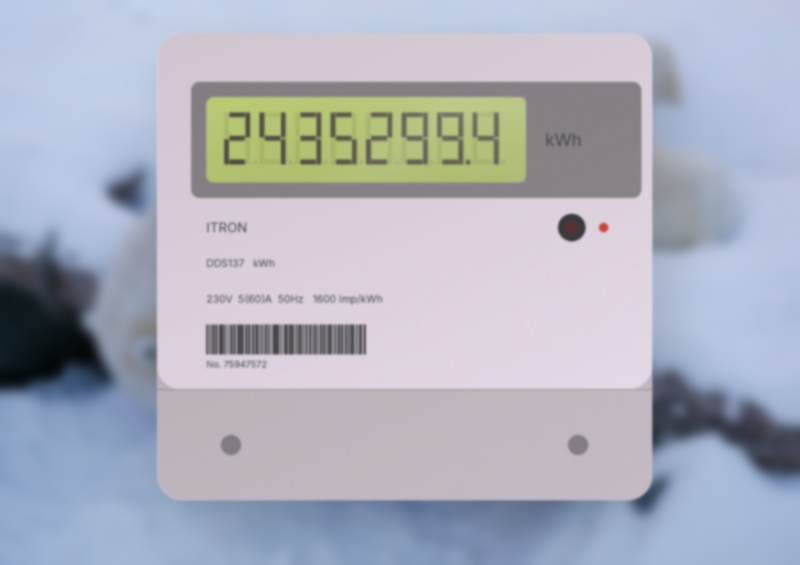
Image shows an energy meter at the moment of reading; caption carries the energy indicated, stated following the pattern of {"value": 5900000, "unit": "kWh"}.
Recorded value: {"value": 2435299.4, "unit": "kWh"}
